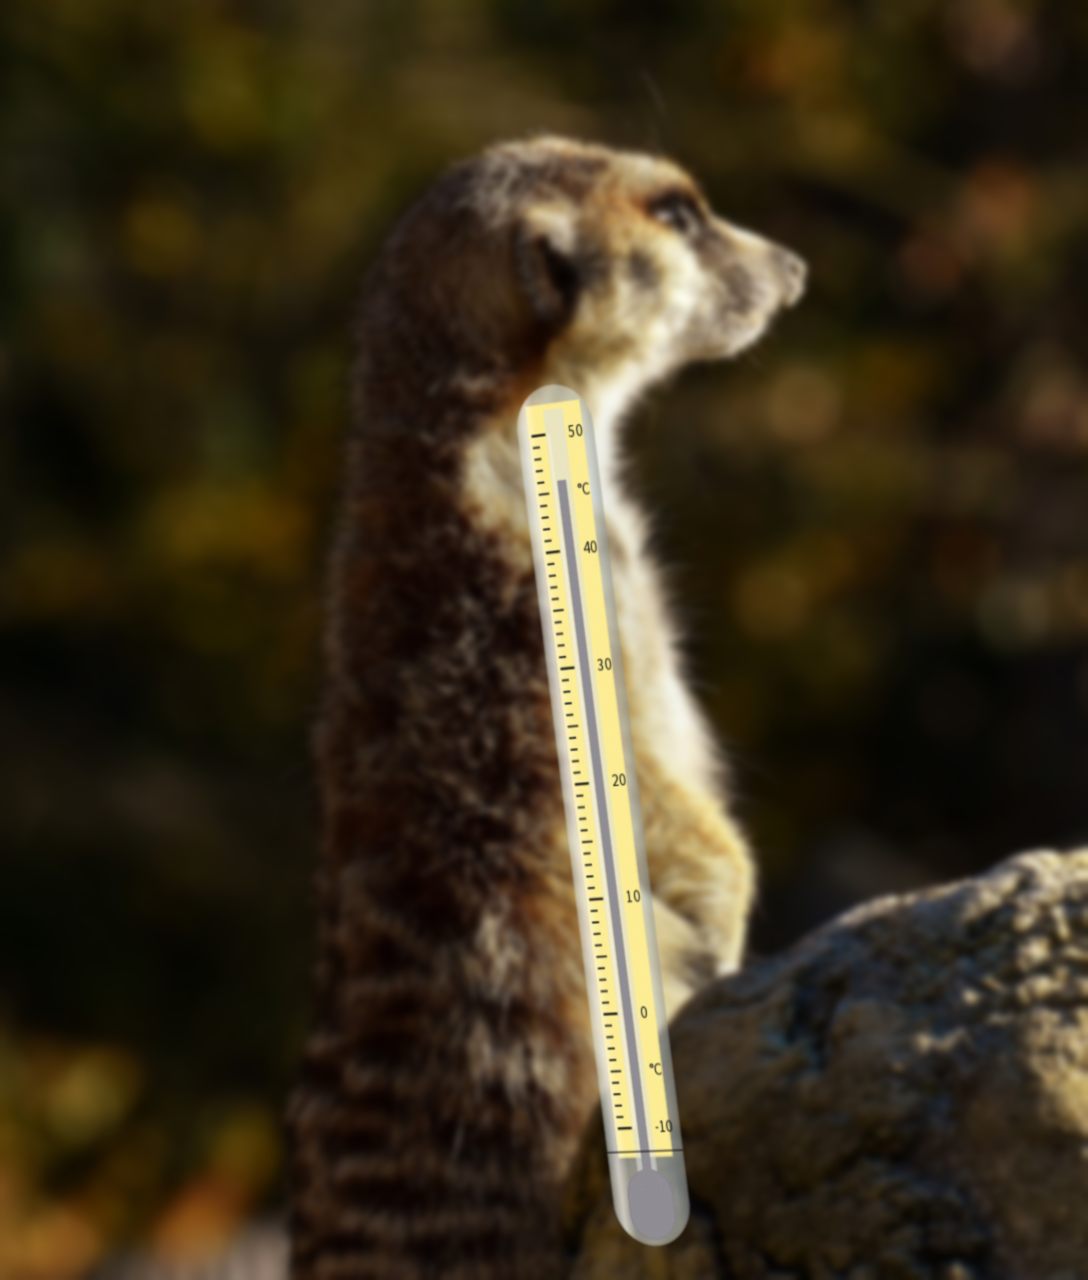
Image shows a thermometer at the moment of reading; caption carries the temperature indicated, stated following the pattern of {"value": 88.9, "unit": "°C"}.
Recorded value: {"value": 46, "unit": "°C"}
